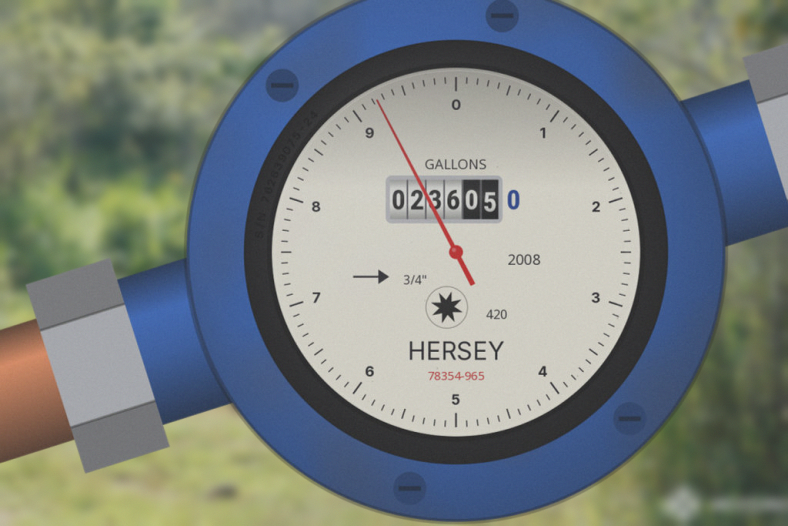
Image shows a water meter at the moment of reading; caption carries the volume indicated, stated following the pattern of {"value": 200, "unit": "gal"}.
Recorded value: {"value": 236049.2, "unit": "gal"}
